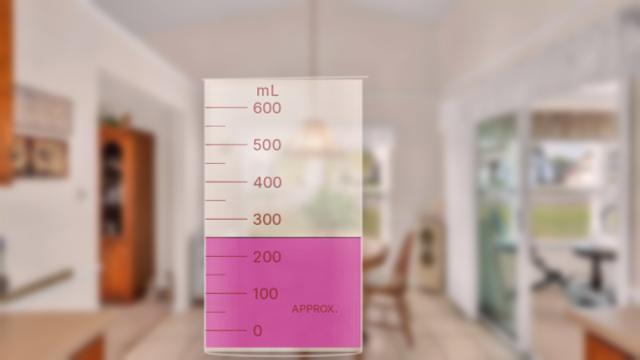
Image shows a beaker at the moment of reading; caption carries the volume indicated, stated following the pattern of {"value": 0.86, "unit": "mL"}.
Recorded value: {"value": 250, "unit": "mL"}
